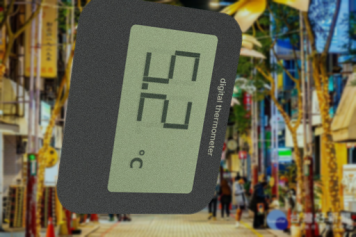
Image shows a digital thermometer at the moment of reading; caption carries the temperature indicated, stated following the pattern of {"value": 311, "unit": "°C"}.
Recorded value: {"value": 5.2, "unit": "°C"}
